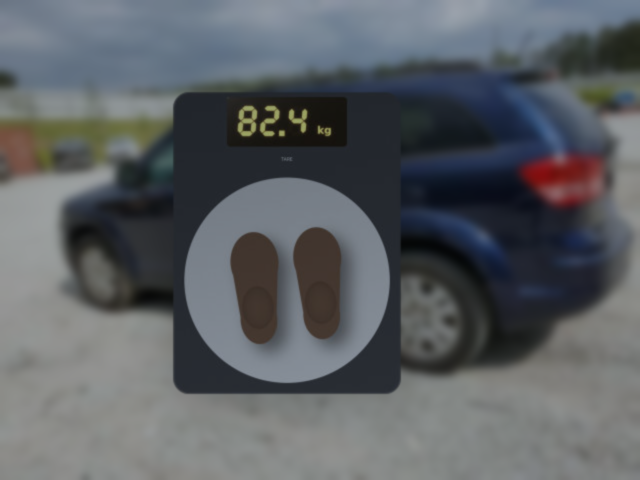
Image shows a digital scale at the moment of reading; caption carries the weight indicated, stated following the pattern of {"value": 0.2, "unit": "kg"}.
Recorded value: {"value": 82.4, "unit": "kg"}
